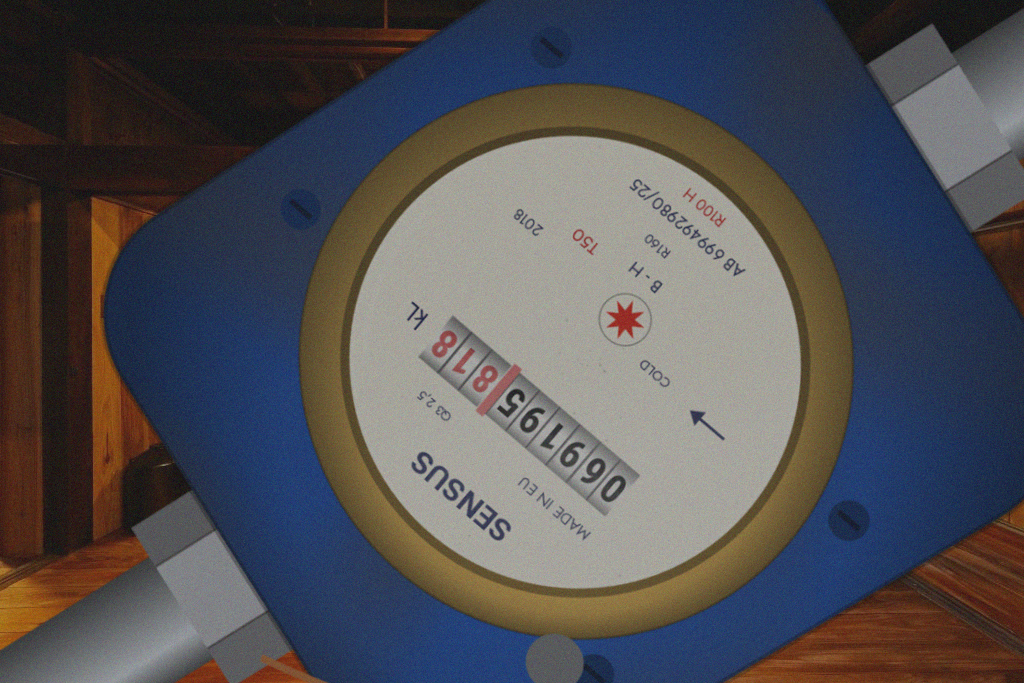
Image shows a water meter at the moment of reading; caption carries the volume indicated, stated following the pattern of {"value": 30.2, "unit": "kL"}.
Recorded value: {"value": 69195.818, "unit": "kL"}
